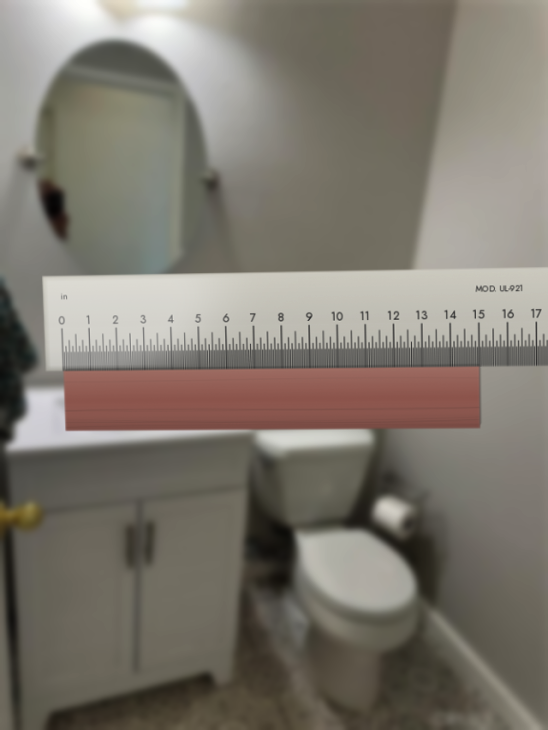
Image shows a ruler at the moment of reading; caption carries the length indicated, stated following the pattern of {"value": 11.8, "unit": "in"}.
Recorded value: {"value": 15, "unit": "in"}
